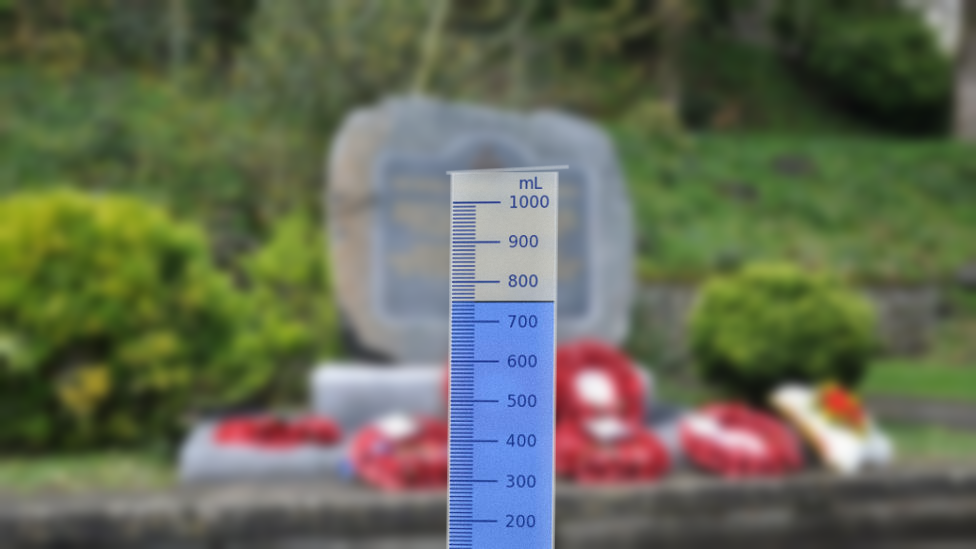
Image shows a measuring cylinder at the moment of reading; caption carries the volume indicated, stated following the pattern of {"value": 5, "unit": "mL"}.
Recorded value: {"value": 750, "unit": "mL"}
